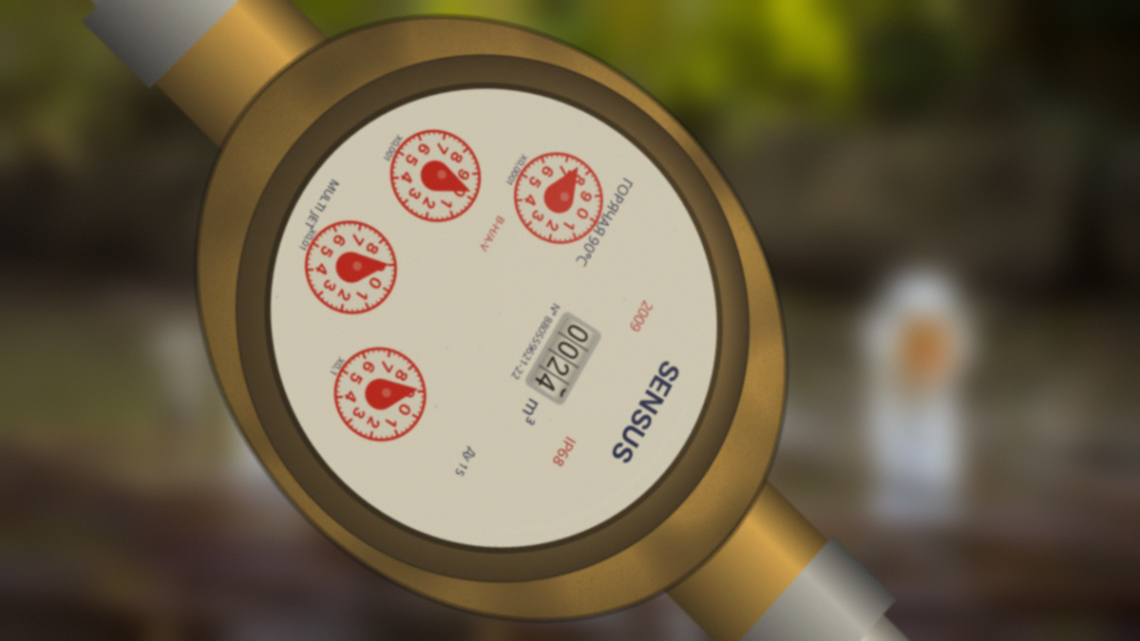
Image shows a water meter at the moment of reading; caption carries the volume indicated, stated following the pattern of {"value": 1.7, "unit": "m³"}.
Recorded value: {"value": 23.8897, "unit": "m³"}
